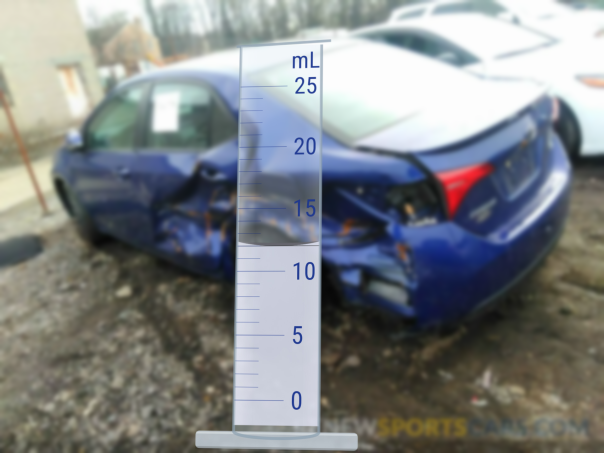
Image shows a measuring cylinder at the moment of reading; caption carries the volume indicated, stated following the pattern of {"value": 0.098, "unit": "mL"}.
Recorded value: {"value": 12, "unit": "mL"}
